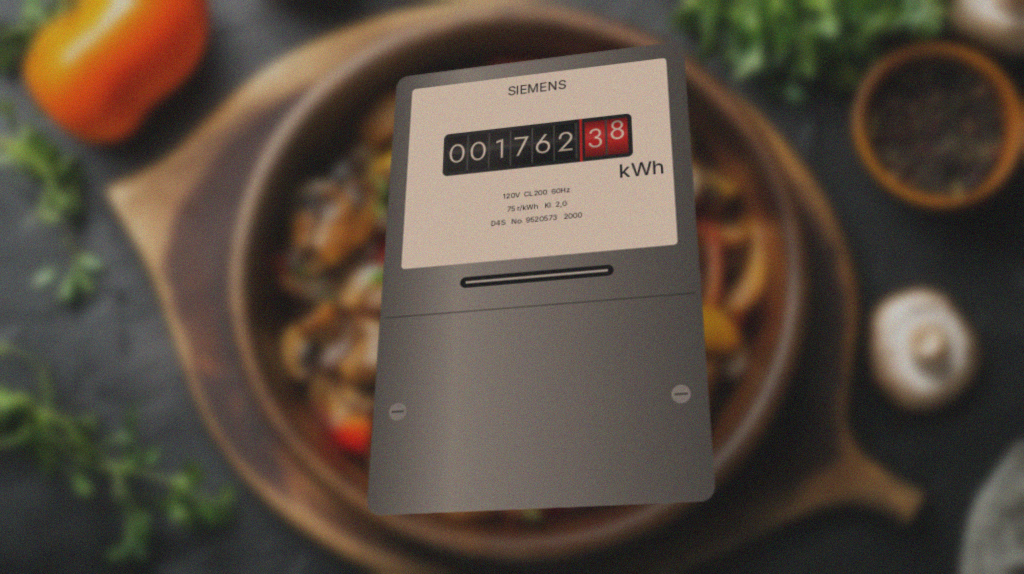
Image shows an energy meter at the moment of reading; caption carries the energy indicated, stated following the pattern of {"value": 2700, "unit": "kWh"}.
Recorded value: {"value": 1762.38, "unit": "kWh"}
